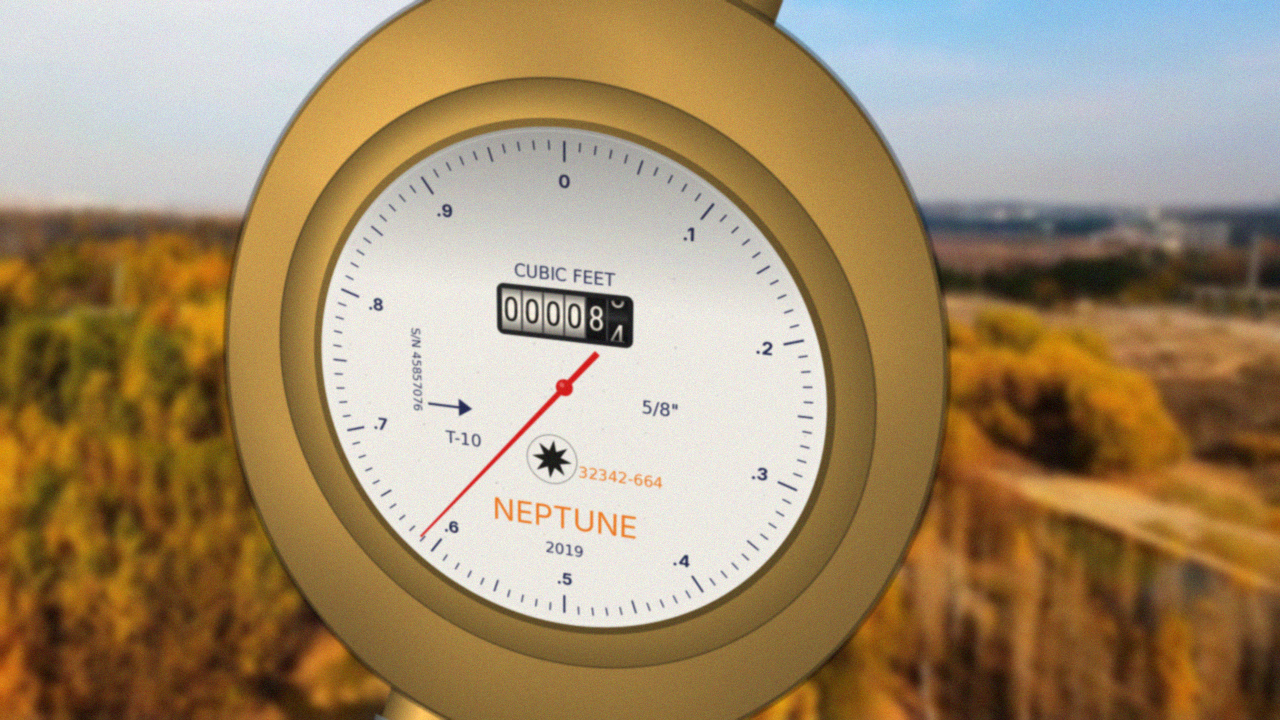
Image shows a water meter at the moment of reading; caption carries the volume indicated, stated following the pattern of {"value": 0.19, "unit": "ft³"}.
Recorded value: {"value": 83.61, "unit": "ft³"}
